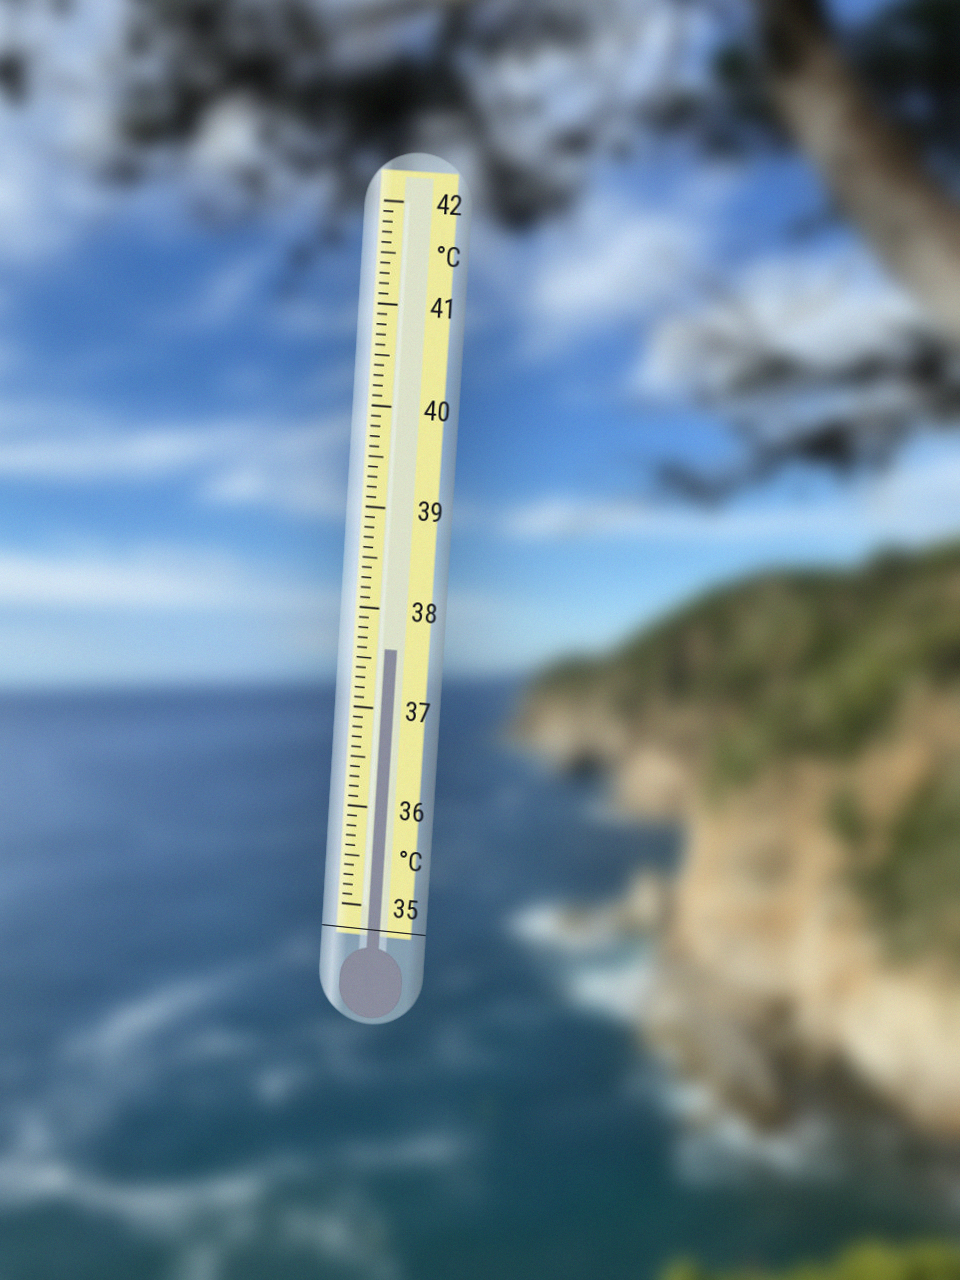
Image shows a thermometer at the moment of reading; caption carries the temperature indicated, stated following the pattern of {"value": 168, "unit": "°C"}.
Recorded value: {"value": 37.6, "unit": "°C"}
